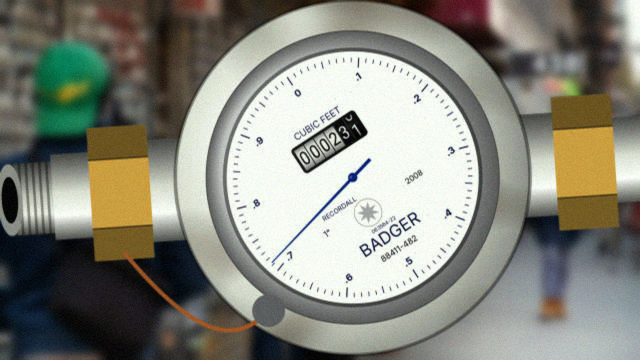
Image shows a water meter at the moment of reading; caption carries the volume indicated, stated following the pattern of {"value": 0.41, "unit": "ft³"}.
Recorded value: {"value": 230.71, "unit": "ft³"}
